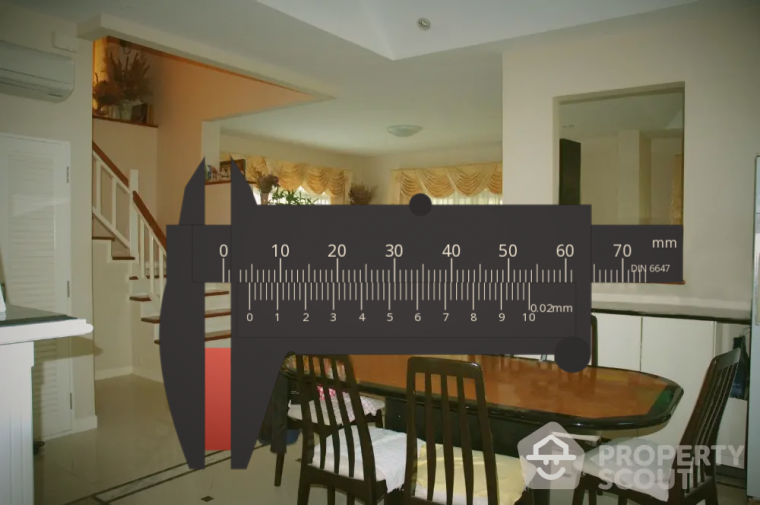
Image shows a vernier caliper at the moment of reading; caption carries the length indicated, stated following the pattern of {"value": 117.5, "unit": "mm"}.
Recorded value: {"value": 4.6, "unit": "mm"}
